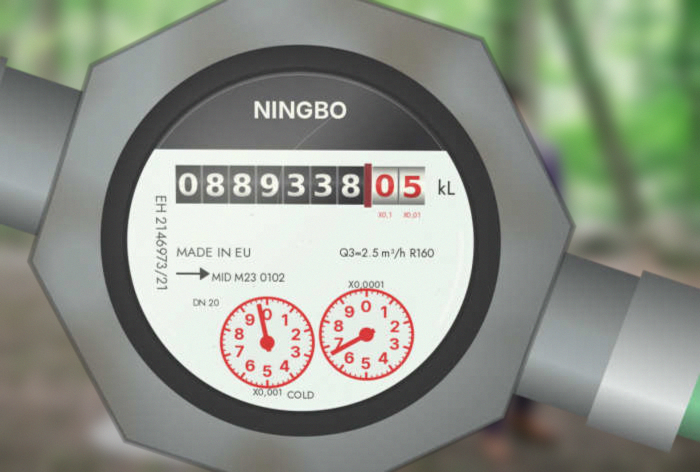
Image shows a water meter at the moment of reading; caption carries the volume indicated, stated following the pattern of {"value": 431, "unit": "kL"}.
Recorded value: {"value": 889338.0496, "unit": "kL"}
